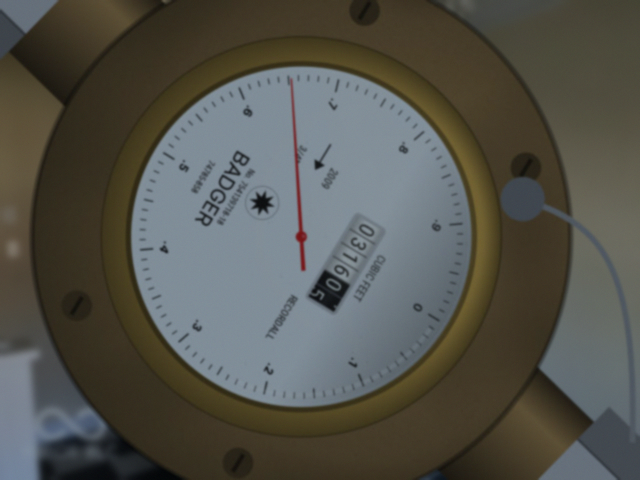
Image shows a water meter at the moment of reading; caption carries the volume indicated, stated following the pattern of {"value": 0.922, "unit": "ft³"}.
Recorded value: {"value": 31604.65, "unit": "ft³"}
